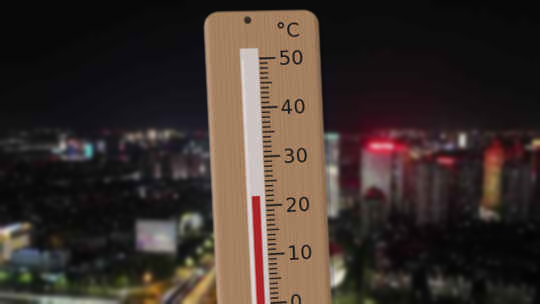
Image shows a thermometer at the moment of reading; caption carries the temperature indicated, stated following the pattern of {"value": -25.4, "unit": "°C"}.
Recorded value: {"value": 22, "unit": "°C"}
